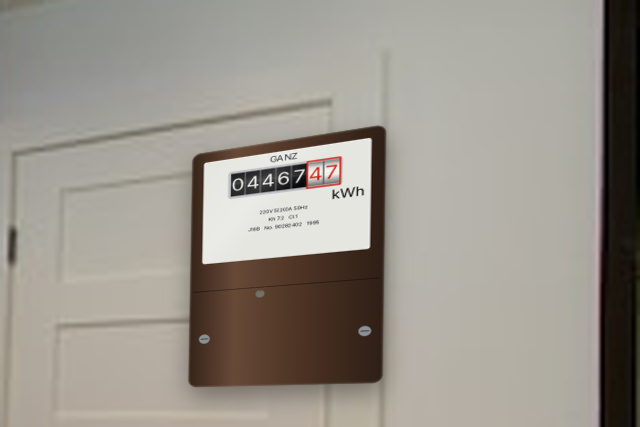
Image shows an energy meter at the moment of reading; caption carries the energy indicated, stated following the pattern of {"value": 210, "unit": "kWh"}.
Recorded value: {"value": 4467.47, "unit": "kWh"}
